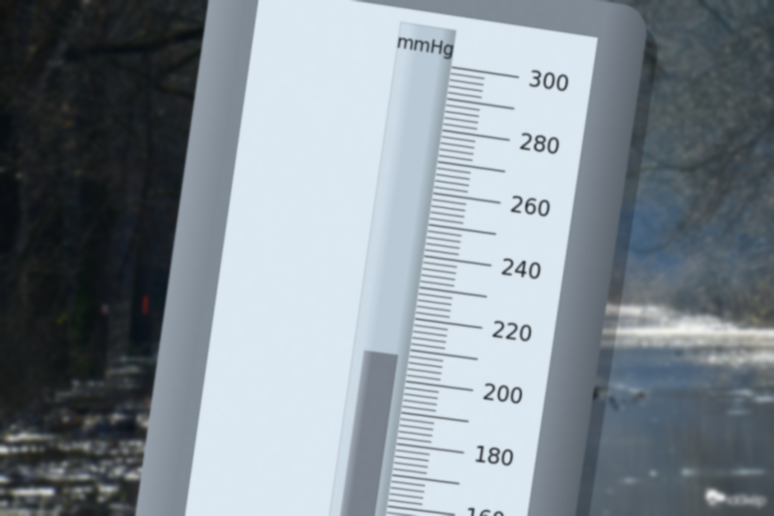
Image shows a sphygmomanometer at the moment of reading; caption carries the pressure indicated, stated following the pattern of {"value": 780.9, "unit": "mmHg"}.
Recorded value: {"value": 208, "unit": "mmHg"}
